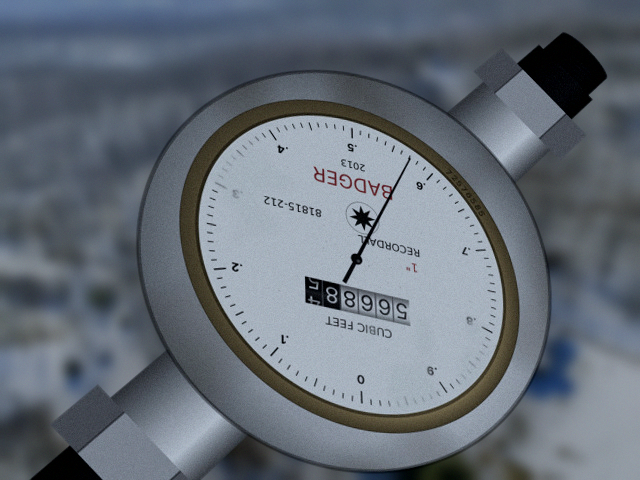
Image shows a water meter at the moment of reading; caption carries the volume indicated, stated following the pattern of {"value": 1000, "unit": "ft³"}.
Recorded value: {"value": 566884.57, "unit": "ft³"}
